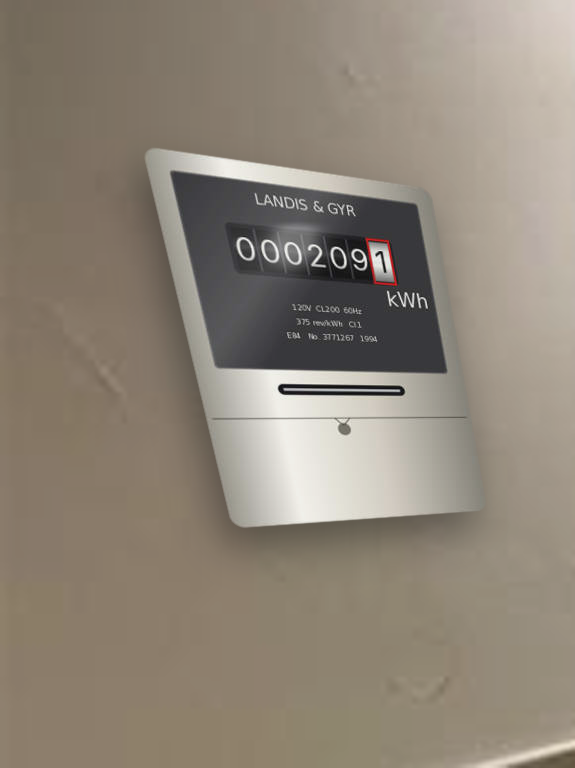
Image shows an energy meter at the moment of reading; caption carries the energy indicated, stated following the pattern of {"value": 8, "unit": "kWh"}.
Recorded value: {"value": 209.1, "unit": "kWh"}
